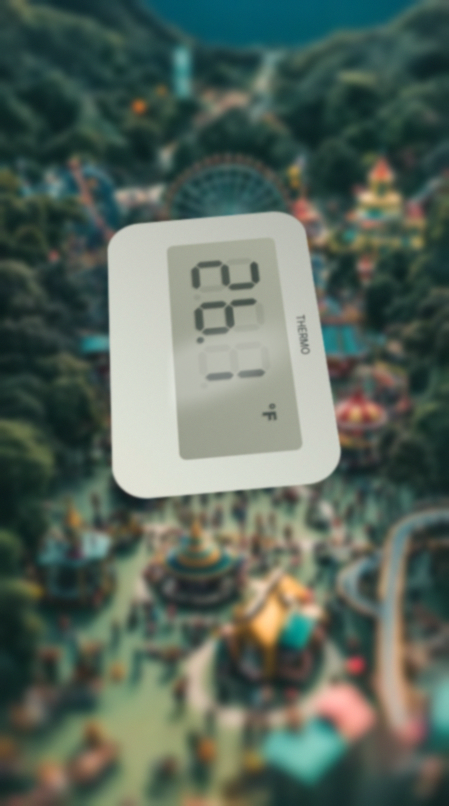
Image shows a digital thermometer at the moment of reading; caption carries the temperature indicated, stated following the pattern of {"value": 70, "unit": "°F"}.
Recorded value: {"value": 26.1, "unit": "°F"}
